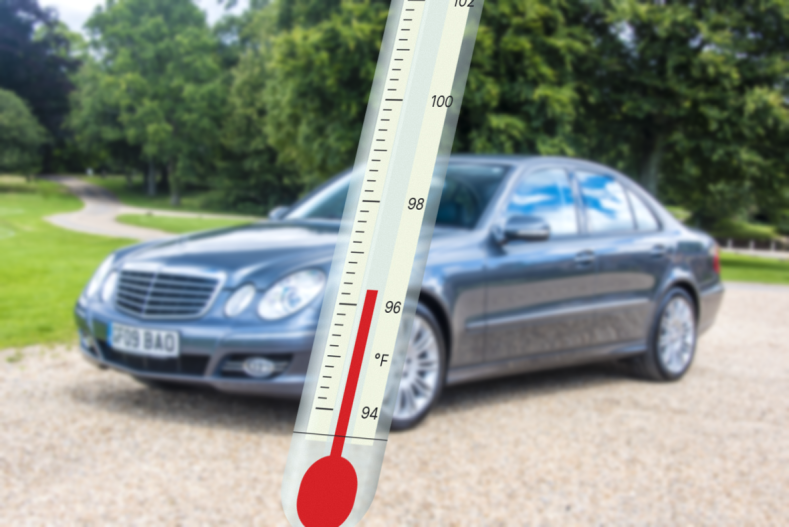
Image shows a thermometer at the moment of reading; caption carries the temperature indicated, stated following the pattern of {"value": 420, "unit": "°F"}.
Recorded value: {"value": 96.3, "unit": "°F"}
